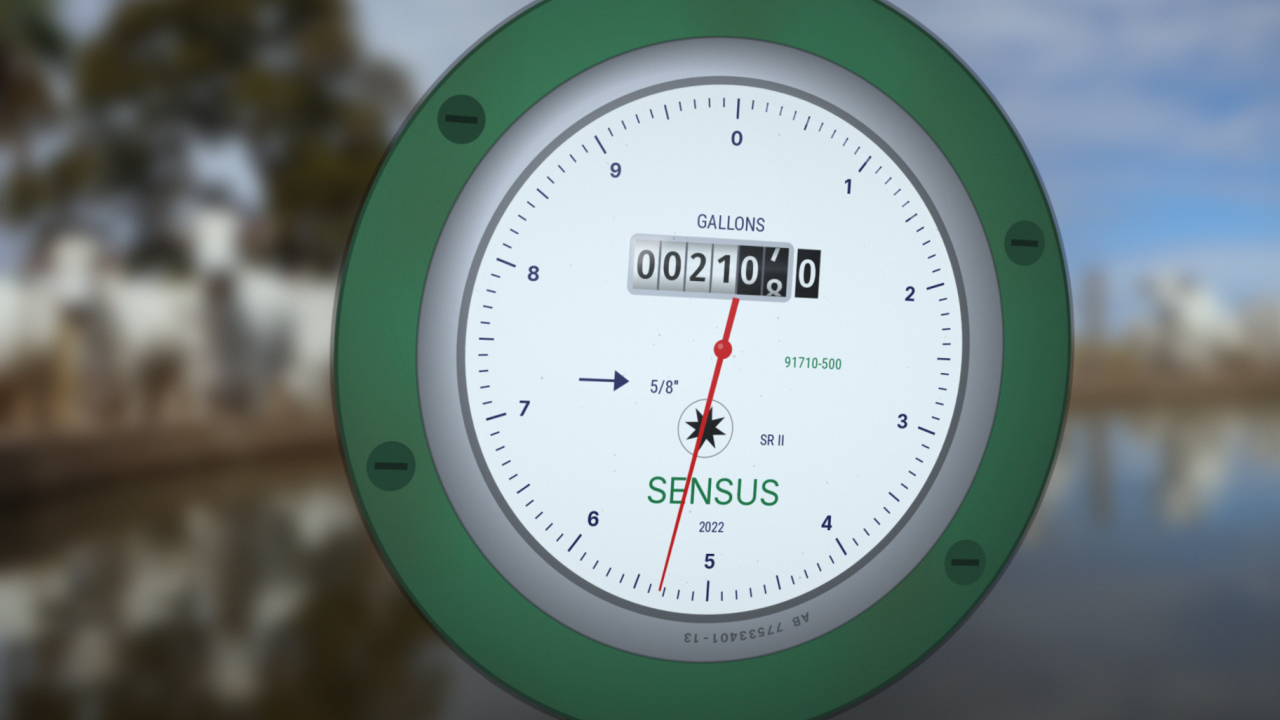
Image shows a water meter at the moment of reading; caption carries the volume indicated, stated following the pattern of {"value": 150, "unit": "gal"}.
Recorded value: {"value": 21075.3, "unit": "gal"}
